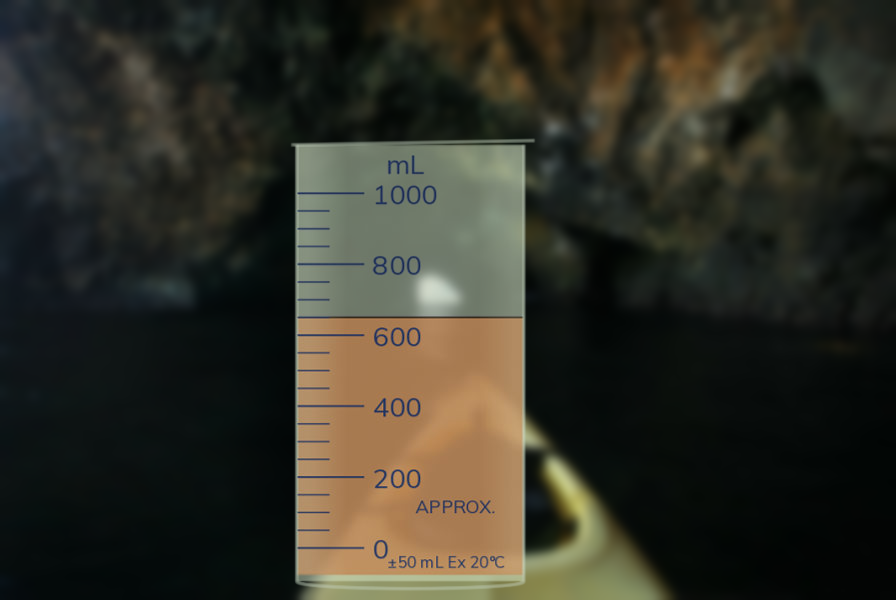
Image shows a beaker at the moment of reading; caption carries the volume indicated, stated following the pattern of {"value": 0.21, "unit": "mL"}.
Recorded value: {"value": 650, "unit": "mL"}
